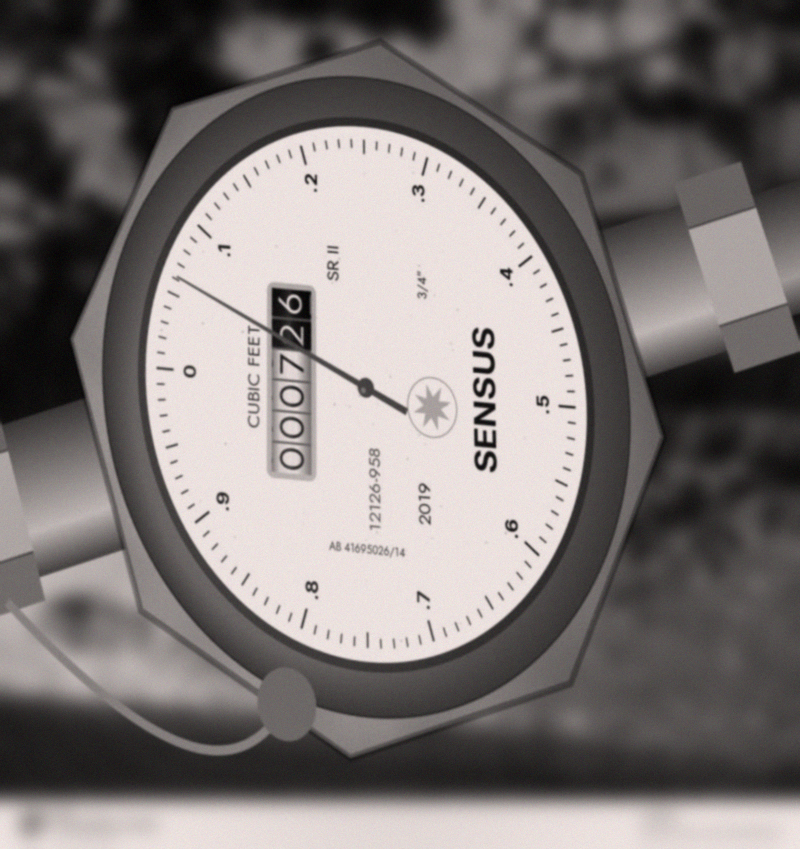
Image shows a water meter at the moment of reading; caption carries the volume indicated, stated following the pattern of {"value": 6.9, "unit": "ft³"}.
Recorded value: {"value": 726.06, "unit": "ft³"}
